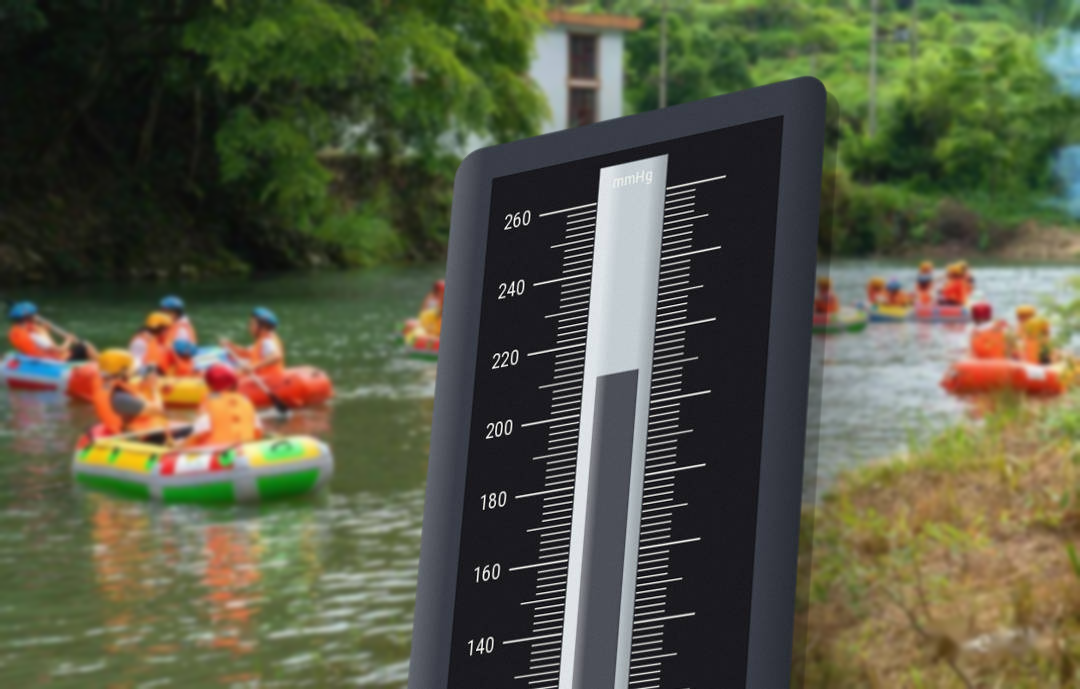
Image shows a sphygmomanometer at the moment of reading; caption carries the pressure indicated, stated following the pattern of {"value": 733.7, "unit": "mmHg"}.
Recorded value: {"value": 210, "unit": "mmHg"}
